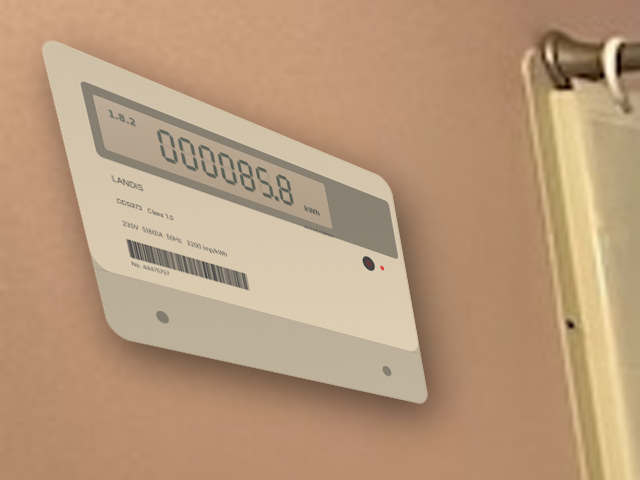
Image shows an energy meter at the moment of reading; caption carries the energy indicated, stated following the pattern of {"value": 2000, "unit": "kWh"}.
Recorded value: {"value": 85.8, "unit": "kWh"}
